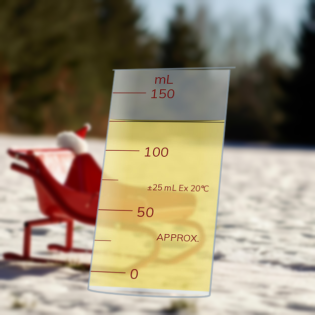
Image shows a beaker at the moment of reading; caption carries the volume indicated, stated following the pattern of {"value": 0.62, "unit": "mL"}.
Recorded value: {"value": 125, "unit": "mL"}
